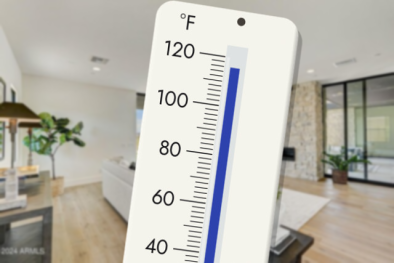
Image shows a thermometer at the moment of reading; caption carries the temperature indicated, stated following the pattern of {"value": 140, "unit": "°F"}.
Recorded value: {"value": 116, "unit": "°F"}
